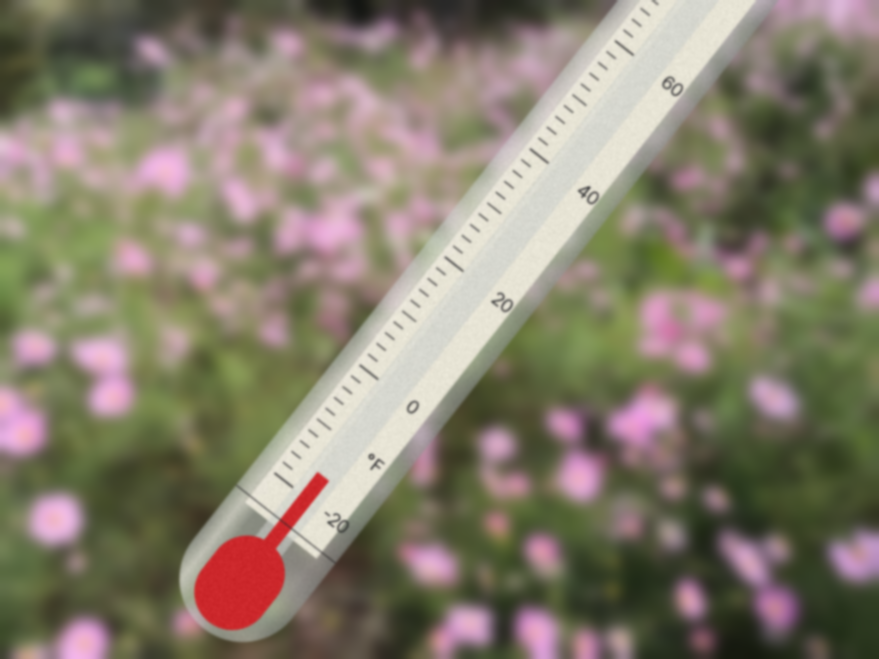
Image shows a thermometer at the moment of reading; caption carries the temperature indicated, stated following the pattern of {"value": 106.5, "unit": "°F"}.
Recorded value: {"value": -16, "unit": "°F"}
